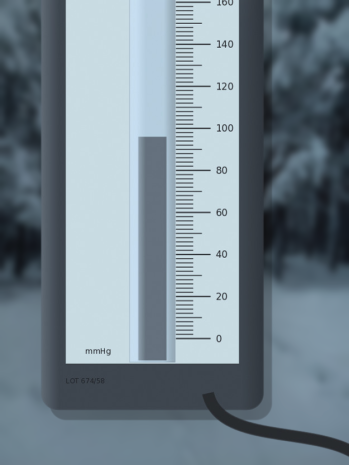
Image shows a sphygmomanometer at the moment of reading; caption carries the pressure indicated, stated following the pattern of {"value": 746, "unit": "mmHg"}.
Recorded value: {"value": 96, "unit": "mmHg"}
